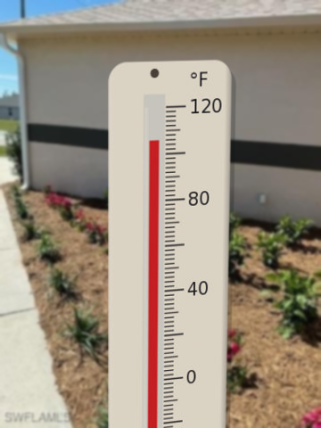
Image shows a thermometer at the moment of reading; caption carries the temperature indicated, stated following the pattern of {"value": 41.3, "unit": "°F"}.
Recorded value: {"value": 106, "unit": "°F"}
